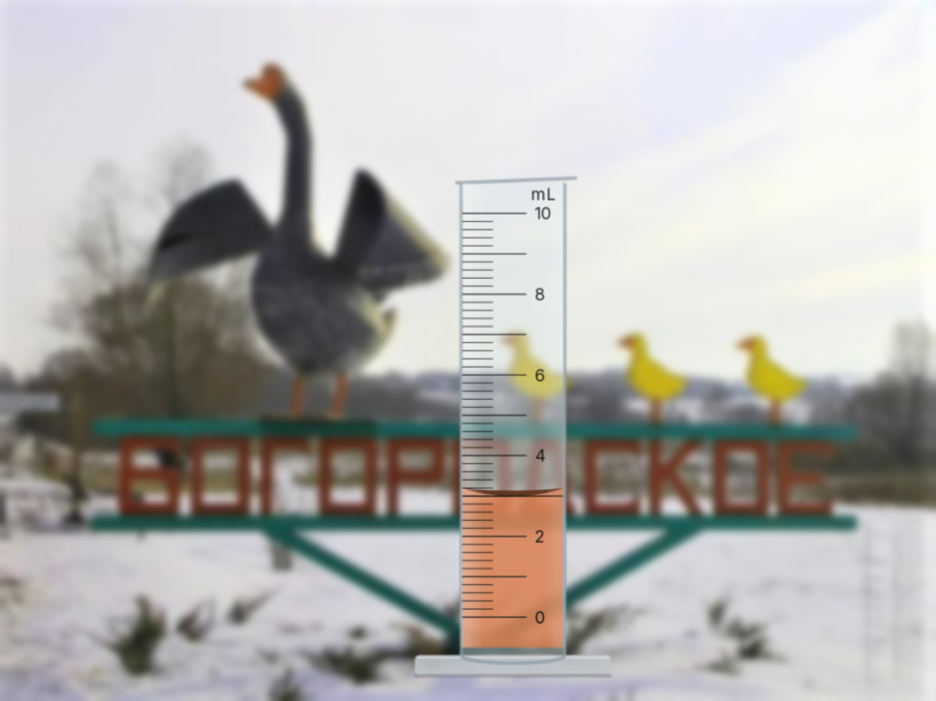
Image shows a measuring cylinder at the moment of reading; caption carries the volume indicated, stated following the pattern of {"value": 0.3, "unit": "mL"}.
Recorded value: {"value": 3, "unit": "mL"}
